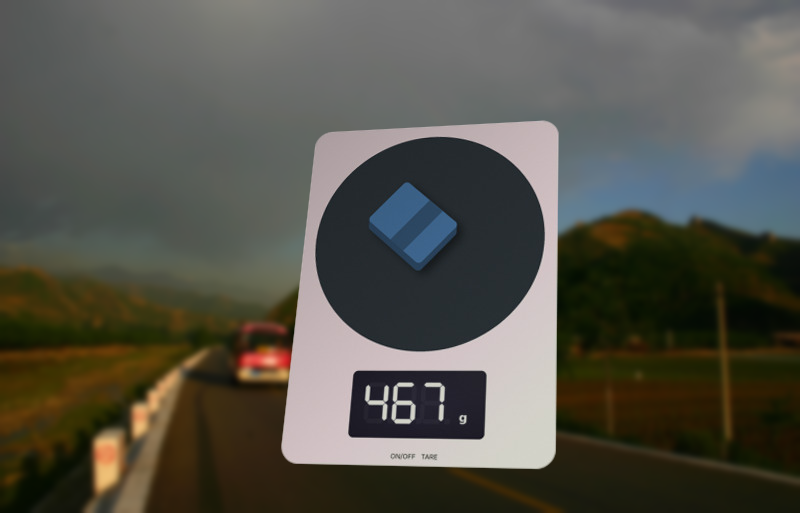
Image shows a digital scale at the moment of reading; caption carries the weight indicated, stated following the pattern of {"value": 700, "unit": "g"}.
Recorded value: {"value": 467, "unit": "g"}
